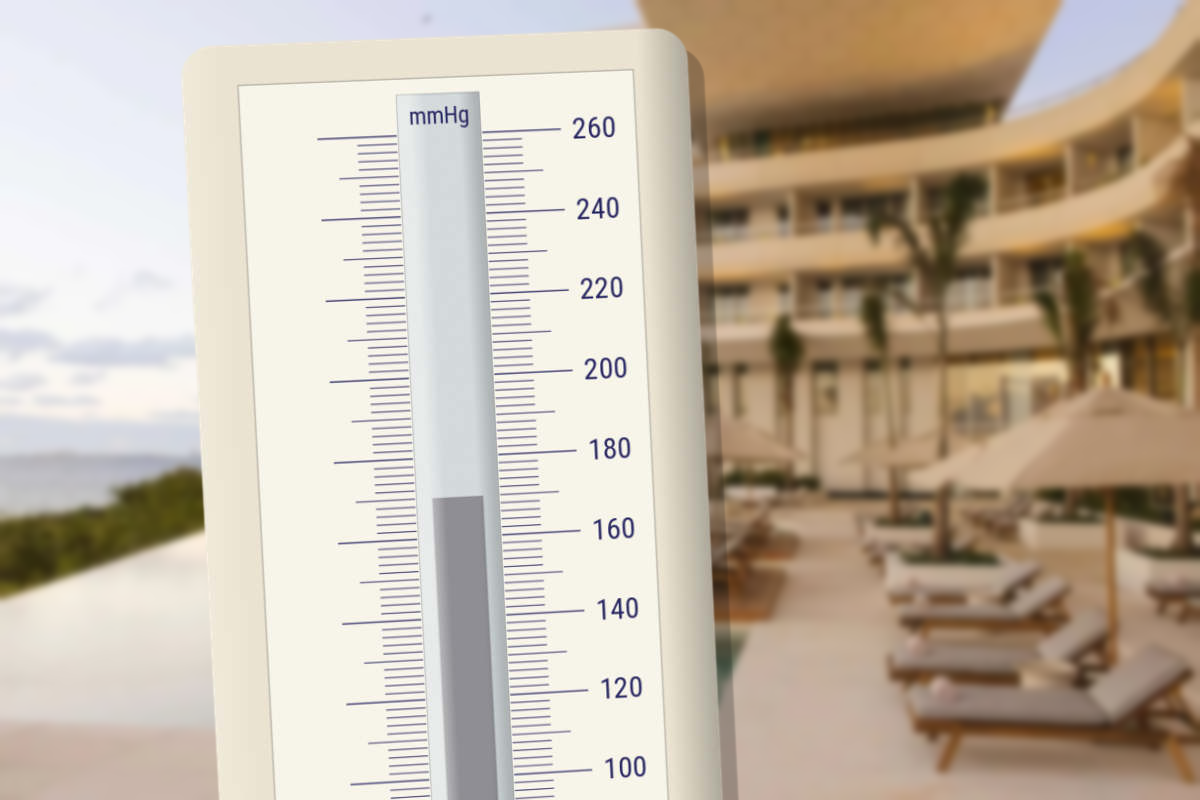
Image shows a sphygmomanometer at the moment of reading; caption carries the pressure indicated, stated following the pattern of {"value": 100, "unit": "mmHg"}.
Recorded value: {"value": 170, "unit": "mmHg"}
